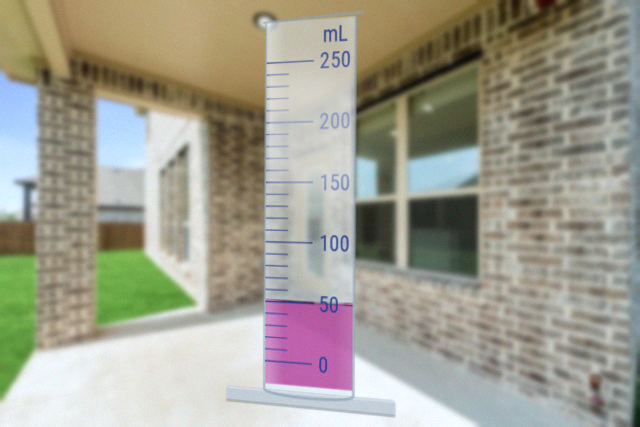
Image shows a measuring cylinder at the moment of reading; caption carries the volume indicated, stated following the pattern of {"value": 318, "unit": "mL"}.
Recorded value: {"value": 50, "unit": "mL"}
